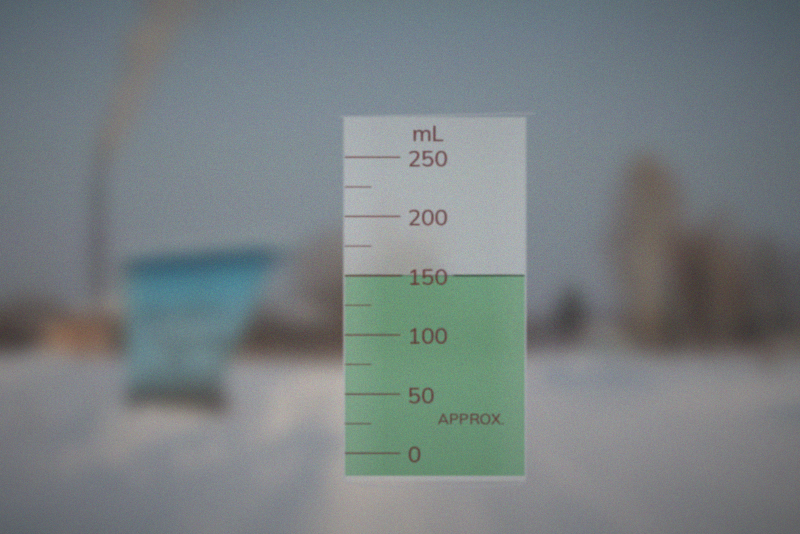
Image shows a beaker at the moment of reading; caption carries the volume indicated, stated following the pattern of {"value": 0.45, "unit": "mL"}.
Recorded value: {"value": 150, "unit": "mL"}
